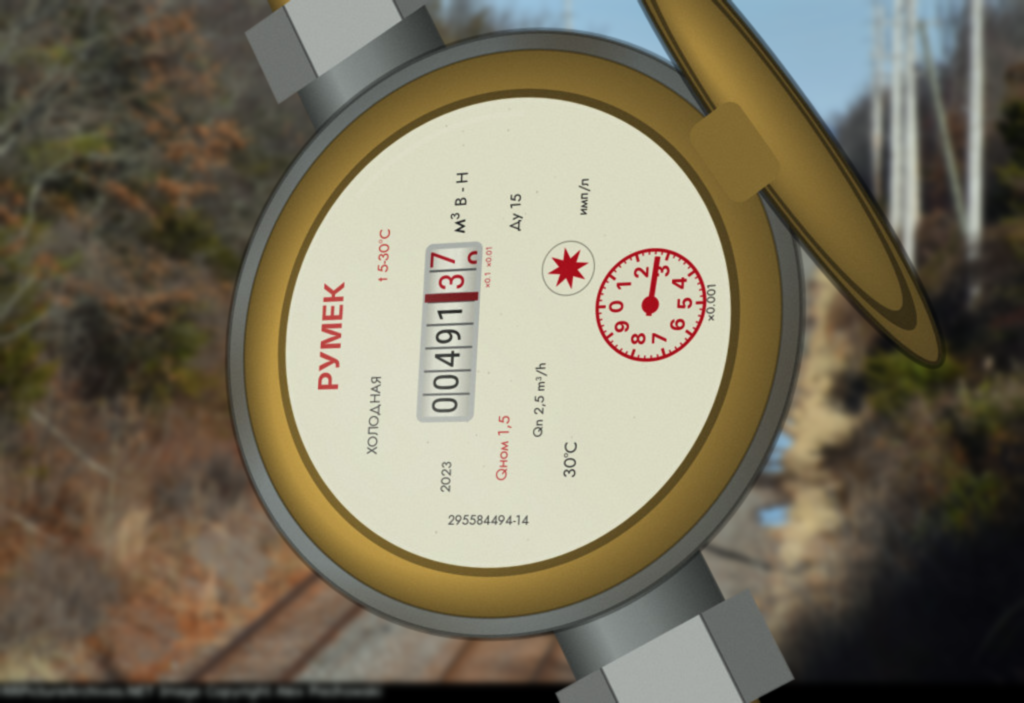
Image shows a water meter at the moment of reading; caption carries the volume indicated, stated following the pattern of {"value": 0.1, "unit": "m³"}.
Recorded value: {"value": 491.372, "unit": "m³"}
